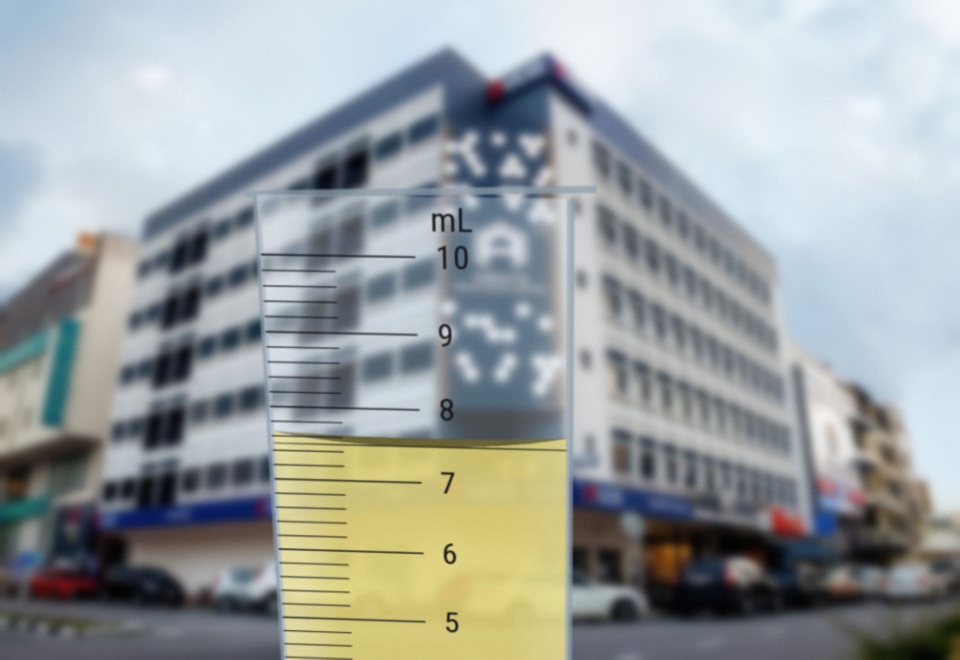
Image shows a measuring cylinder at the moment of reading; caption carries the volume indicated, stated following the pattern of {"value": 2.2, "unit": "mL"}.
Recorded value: {"value": 7.5, "unit": "mL"}
